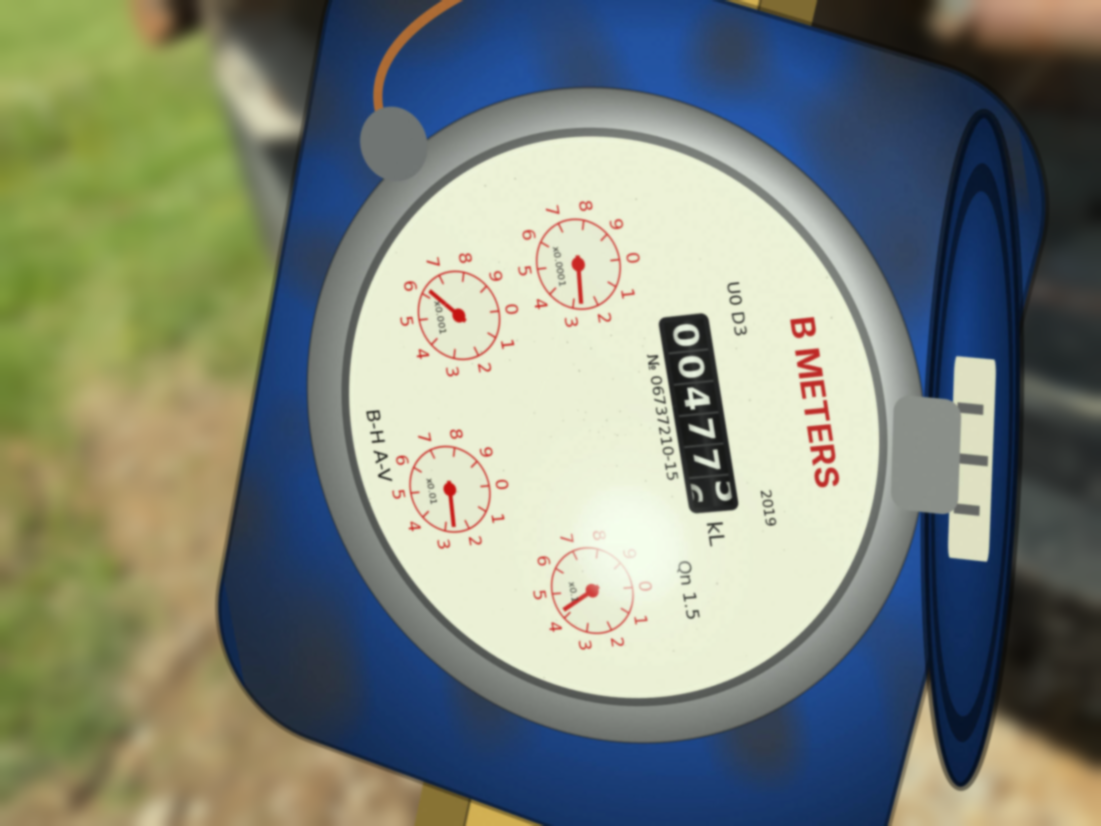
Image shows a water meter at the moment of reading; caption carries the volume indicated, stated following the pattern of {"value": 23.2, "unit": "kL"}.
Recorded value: {"value": 4775.4262, "unit": "kL"}
